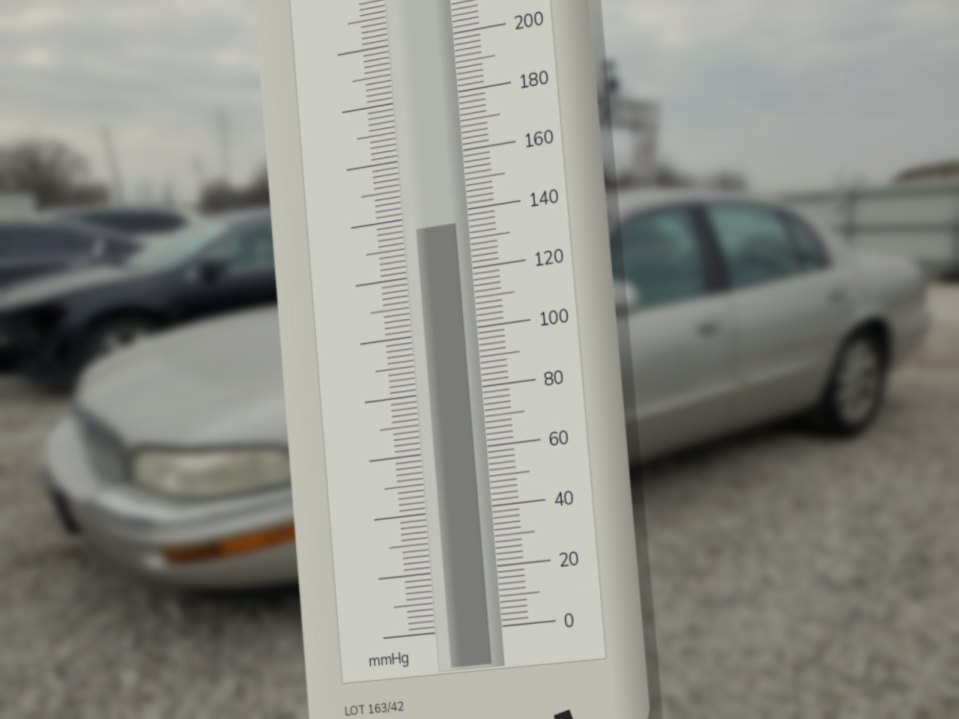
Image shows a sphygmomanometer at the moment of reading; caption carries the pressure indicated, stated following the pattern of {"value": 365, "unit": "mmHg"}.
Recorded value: {"value": 136, "unit": "mmHg"}
